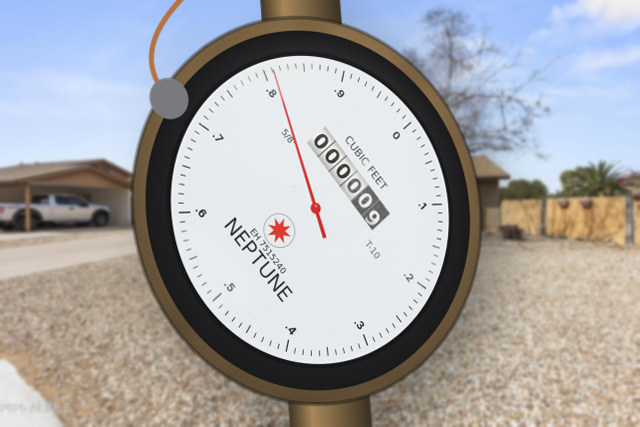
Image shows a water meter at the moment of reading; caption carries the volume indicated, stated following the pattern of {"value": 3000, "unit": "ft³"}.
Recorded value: {"value": 8.81, "unit": "ft³"}
